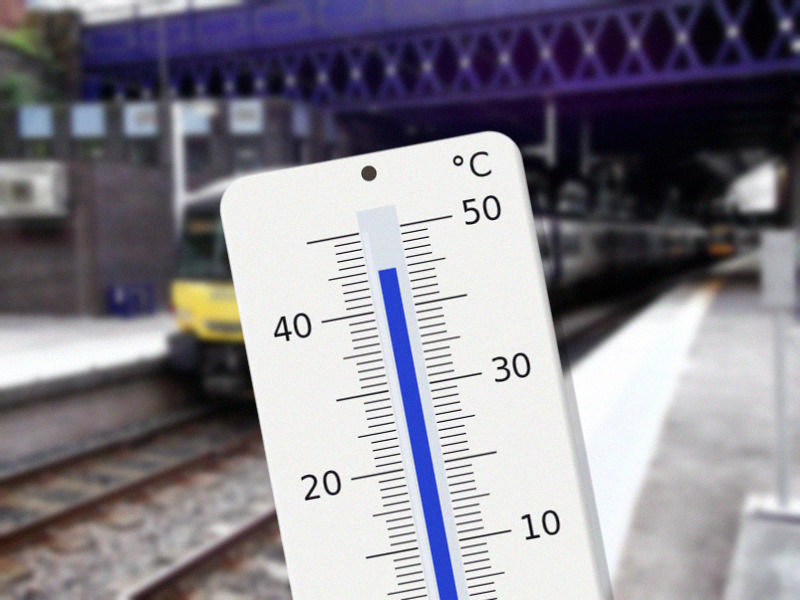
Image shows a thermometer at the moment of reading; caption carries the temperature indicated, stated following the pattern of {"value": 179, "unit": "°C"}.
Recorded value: {"value": 45, "unit": "°C"}
